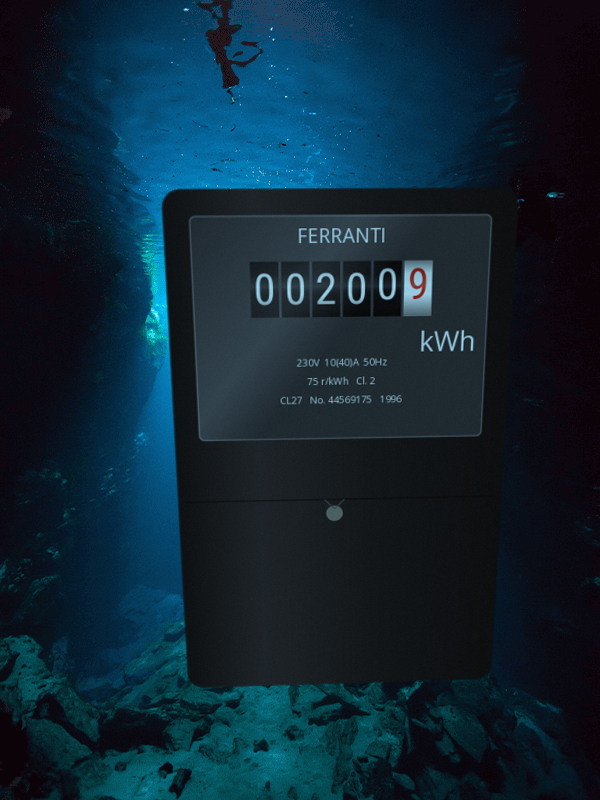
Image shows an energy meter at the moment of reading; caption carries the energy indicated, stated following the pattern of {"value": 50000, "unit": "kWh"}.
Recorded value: {"value": 200.9, "unit": "kWh"}
